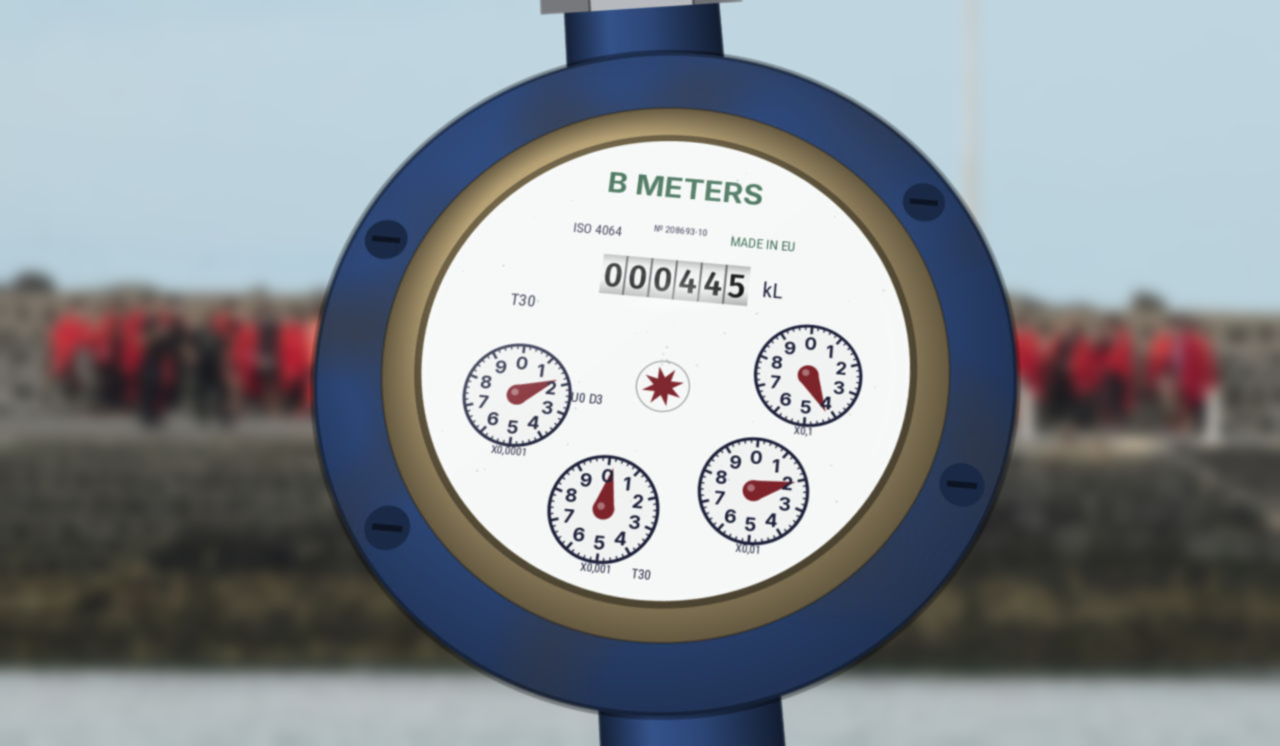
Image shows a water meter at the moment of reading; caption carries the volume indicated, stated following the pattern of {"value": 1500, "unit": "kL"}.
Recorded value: {"value": 445.4201, "unit": "kL"}
